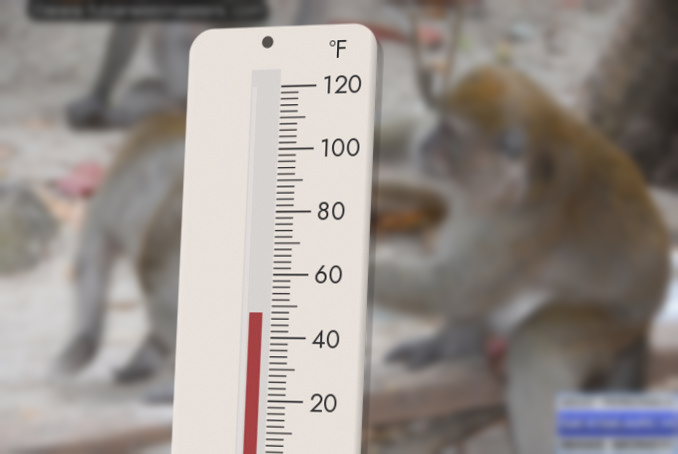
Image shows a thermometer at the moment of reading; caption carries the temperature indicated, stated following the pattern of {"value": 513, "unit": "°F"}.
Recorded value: {"value": 48, "unit": "°F"}
